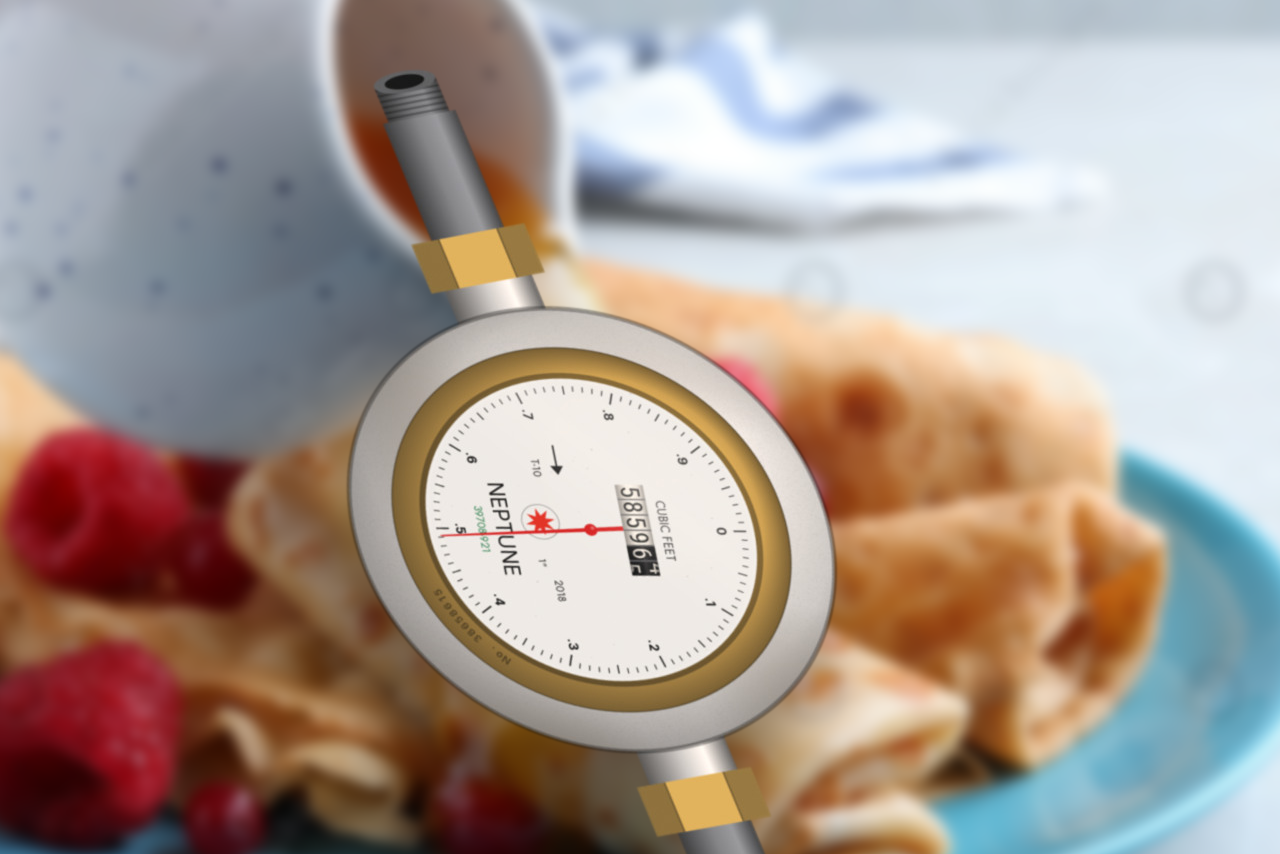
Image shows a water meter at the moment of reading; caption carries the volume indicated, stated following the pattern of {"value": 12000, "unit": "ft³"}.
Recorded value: {"value": 585964.49, "unit": "ft³"}
